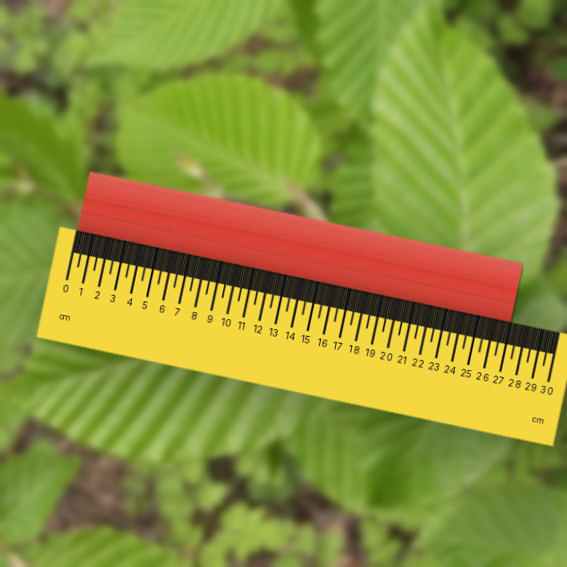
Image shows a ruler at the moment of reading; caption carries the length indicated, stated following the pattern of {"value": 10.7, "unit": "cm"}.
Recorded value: {"value": 27, "unit": "cm"}
